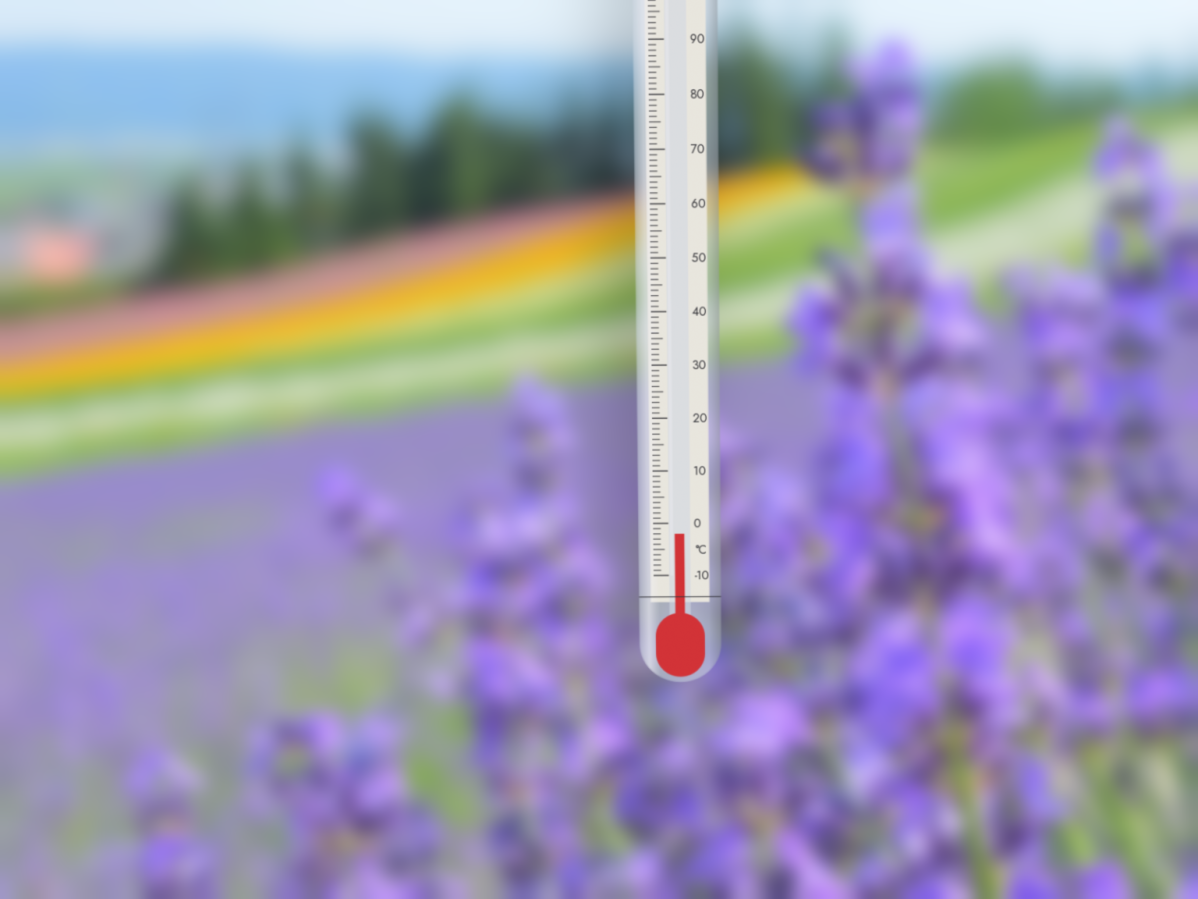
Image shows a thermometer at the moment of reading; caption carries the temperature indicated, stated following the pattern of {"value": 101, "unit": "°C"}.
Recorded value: {"value": -2, "unit": "°C"}
